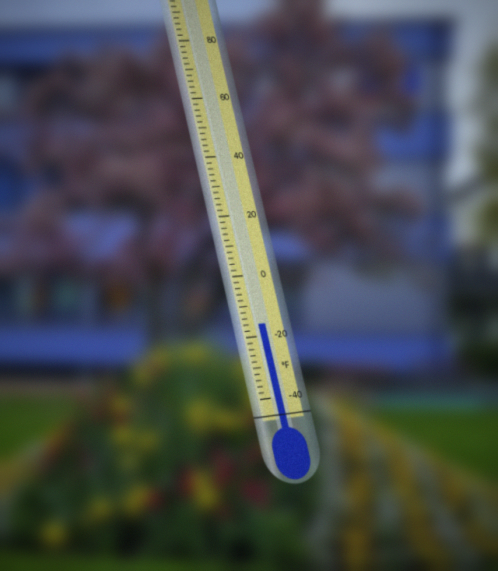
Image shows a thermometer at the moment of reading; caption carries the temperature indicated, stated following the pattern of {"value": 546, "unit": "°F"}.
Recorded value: {"value": -16, "unit": "°F"}
